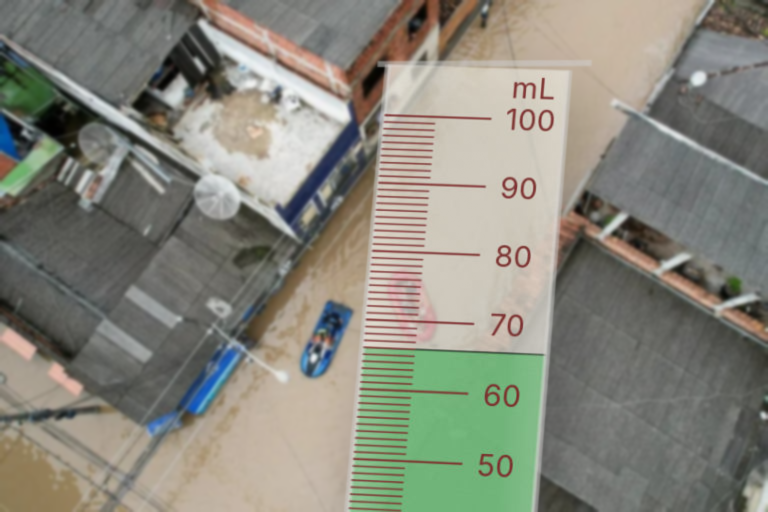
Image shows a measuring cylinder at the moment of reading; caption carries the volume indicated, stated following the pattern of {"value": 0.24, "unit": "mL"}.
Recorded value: {"value": 66, "unit": "mL"}
